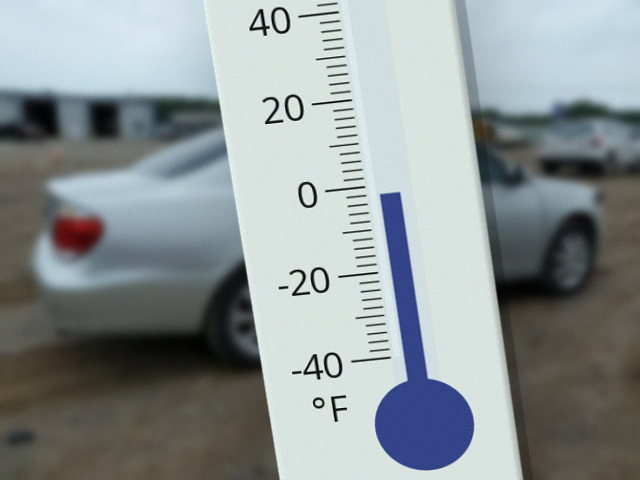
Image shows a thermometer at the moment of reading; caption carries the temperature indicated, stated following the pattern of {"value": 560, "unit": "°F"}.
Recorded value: {"value": -2, "unit": "°F"}
